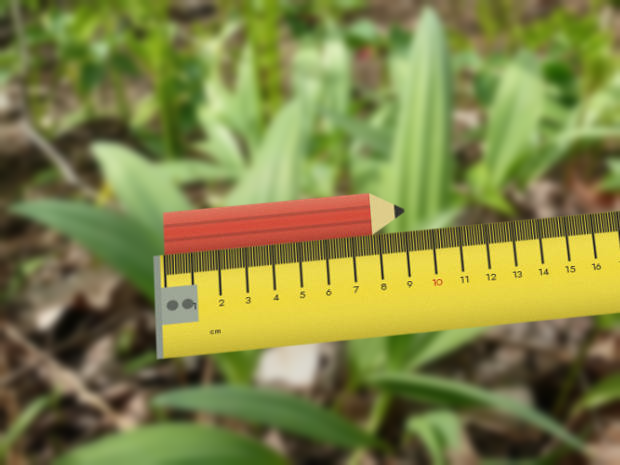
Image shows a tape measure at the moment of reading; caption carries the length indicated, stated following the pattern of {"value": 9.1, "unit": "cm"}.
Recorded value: {"value": 9, "unit": "cm"}
